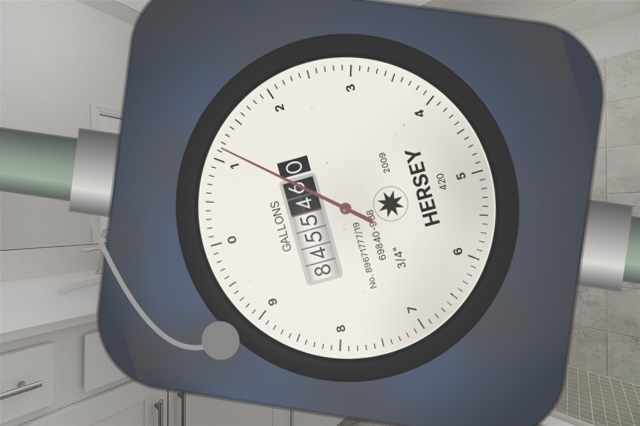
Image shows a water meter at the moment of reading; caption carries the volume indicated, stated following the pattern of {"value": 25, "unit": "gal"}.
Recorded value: {"value": 8455461.1, "unit": "gal"}
